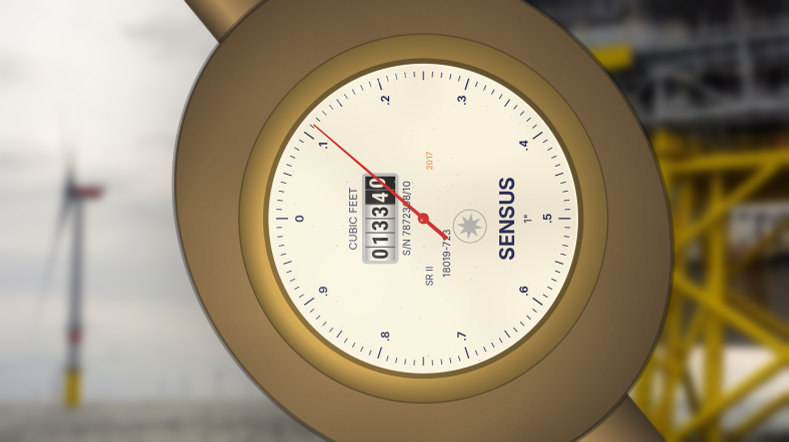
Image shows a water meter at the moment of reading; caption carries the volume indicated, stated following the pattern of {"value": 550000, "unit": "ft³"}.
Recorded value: {"value": 13340.11, "unit": "ft³"}
